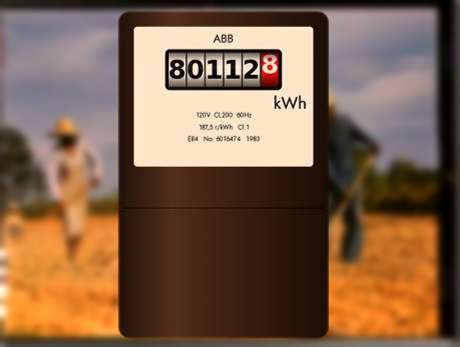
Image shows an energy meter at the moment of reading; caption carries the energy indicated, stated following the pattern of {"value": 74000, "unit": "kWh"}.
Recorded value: {"value": 80112.8, "unit": "kWh"}
